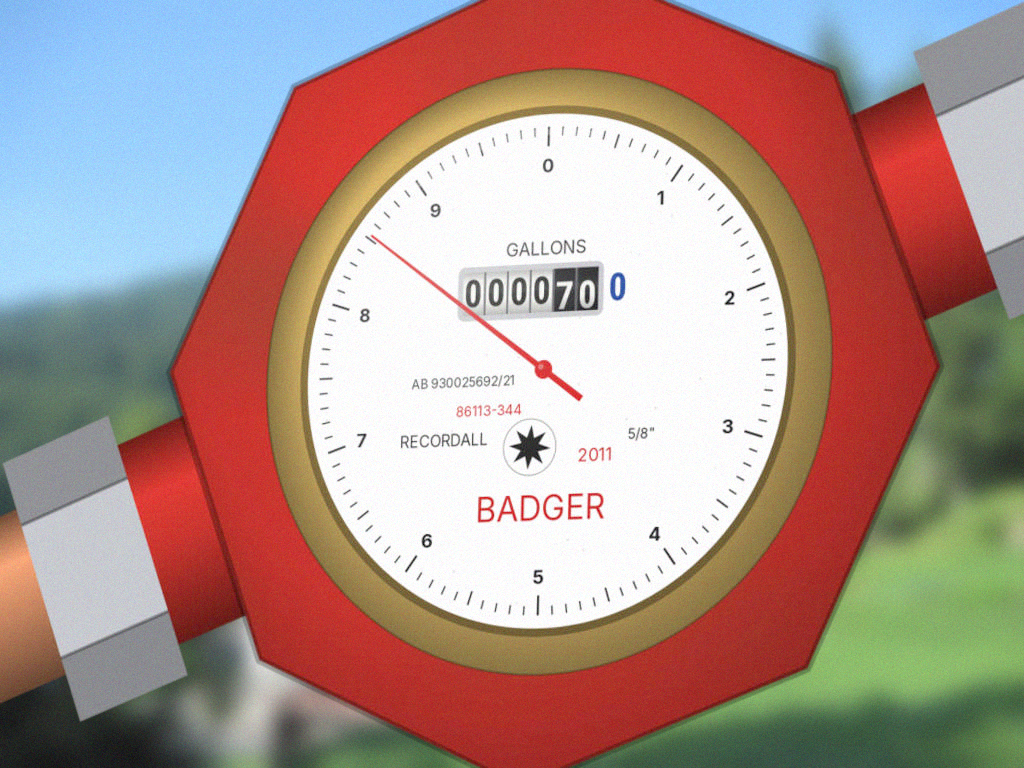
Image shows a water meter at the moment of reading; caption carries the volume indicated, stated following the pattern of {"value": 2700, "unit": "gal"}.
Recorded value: {"value": 698.5, "unit": "gal"}
